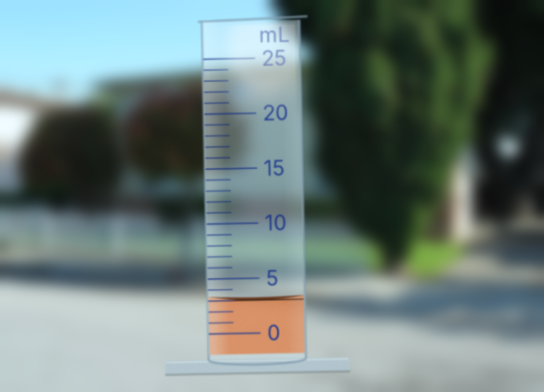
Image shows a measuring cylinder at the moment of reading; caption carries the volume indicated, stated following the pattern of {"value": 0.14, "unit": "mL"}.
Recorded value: {"value": 3, "unit": "mL"}
